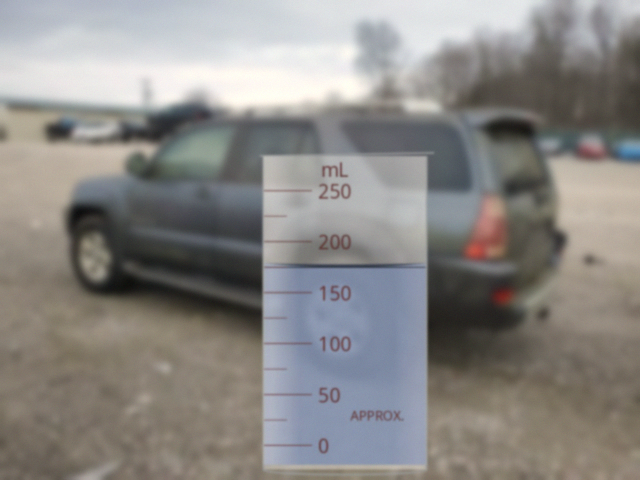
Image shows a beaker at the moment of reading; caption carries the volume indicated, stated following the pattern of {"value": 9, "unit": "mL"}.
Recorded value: {"value": 175, "unit": "mL"}
